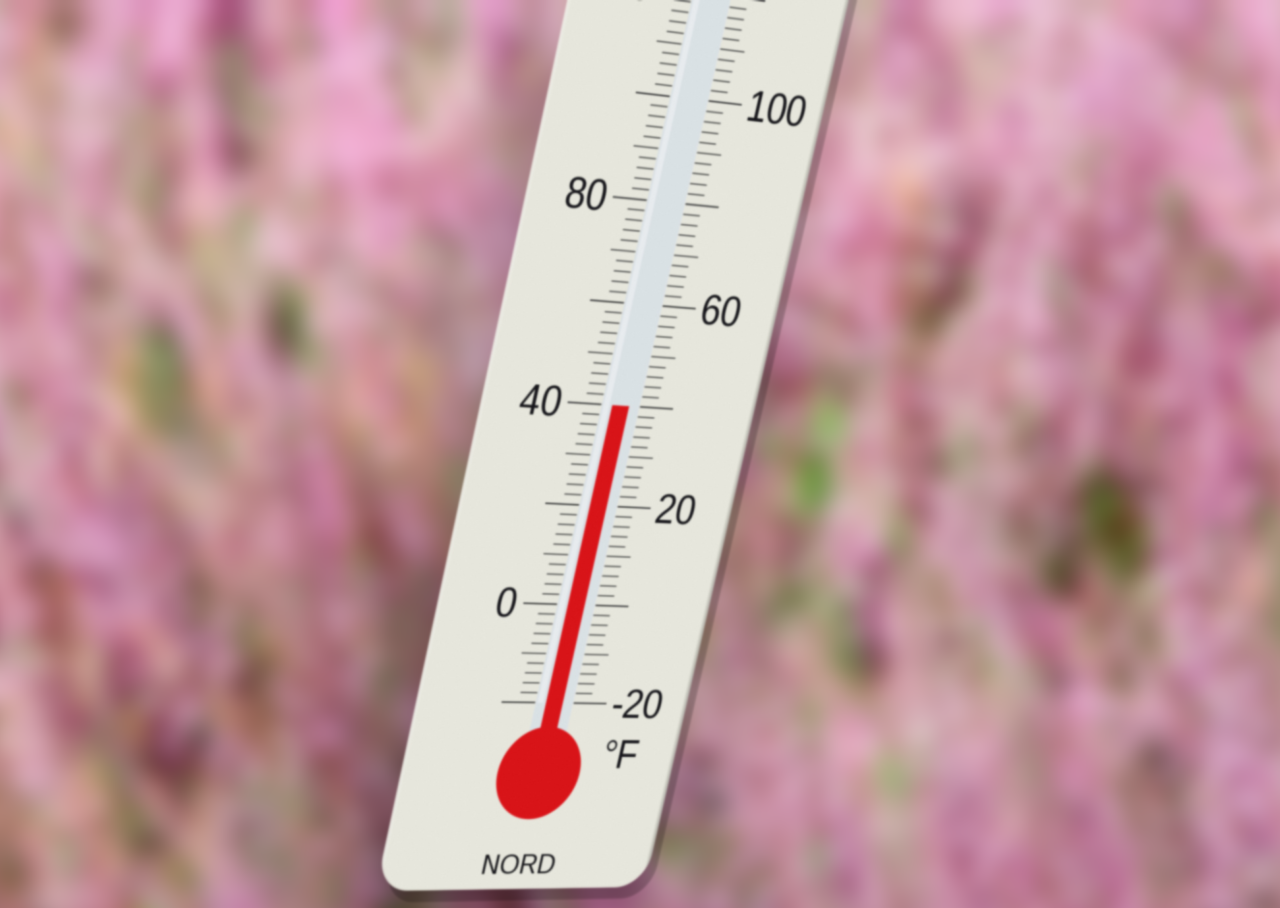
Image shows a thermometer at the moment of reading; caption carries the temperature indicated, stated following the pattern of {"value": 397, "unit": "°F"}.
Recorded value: {"value": 40, "unit": "°F"}
